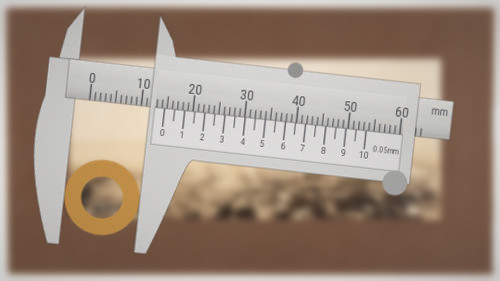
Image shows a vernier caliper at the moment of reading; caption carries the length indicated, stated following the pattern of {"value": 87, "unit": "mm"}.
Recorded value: {"value": 14.5, "unit": "mm"}
